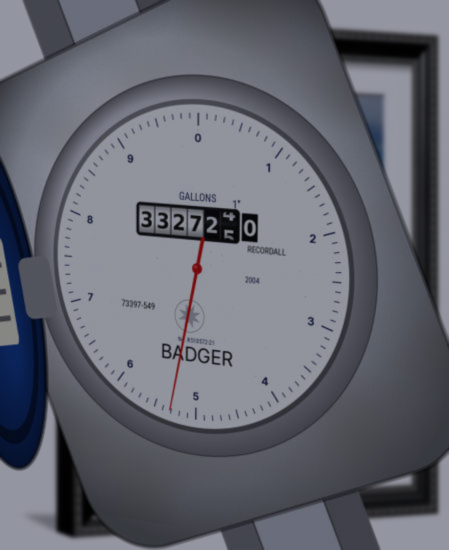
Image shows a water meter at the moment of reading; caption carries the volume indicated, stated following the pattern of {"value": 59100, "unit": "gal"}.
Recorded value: {"value": 3327245.3, "unit": "gal"}
